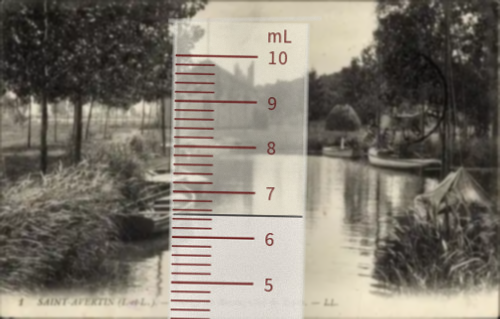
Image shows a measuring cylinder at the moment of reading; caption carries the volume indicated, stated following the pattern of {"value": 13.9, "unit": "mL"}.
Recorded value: {"value": 6.5, "unit": "mL"}
